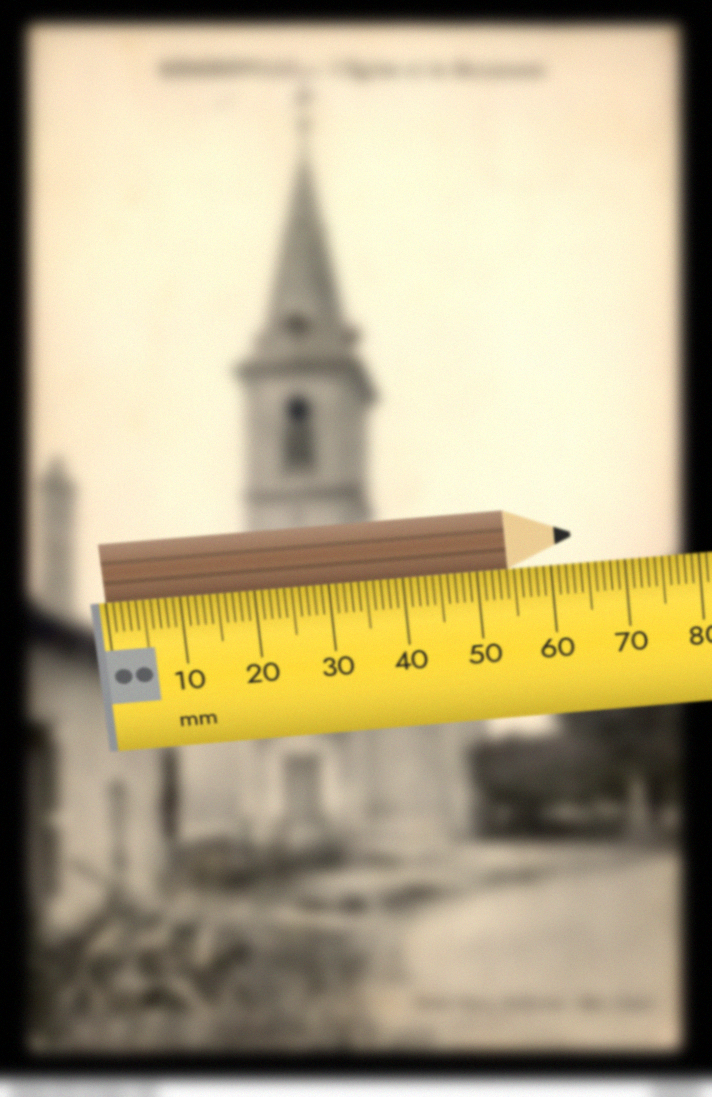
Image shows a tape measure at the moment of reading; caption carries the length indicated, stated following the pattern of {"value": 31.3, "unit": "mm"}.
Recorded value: {"value": 63, "unit": "mm"}
